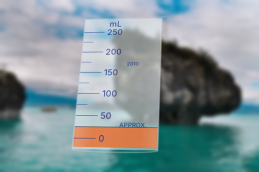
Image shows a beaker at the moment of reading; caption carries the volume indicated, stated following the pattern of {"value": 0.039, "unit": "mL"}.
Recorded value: {"value": 25, "unit": "mL"}
